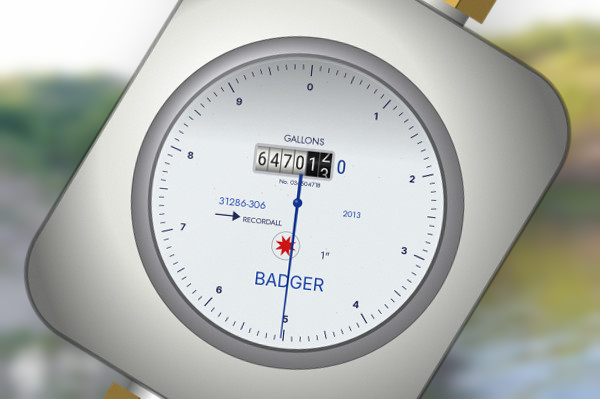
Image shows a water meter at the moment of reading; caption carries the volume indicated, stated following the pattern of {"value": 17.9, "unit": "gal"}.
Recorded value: {"value": 6470125.0, "unit": "gal"}
